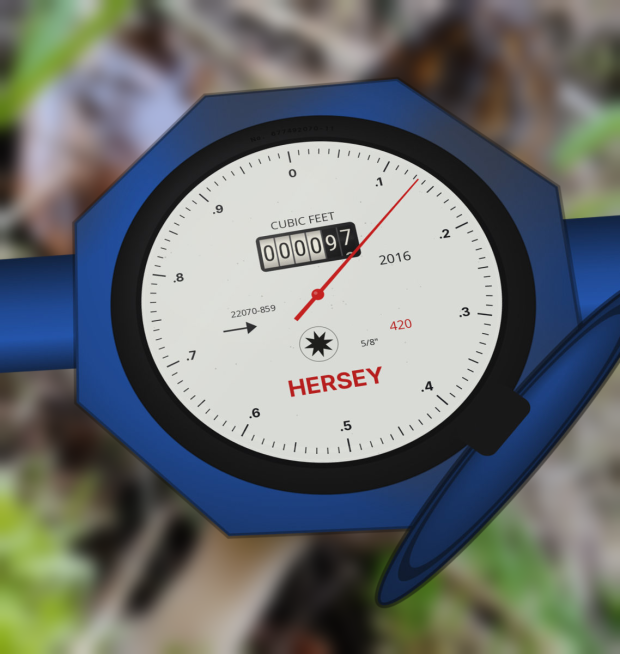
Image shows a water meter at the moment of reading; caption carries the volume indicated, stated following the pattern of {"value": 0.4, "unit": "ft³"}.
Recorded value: {"value": 97.13, "unit": "ft³"}
